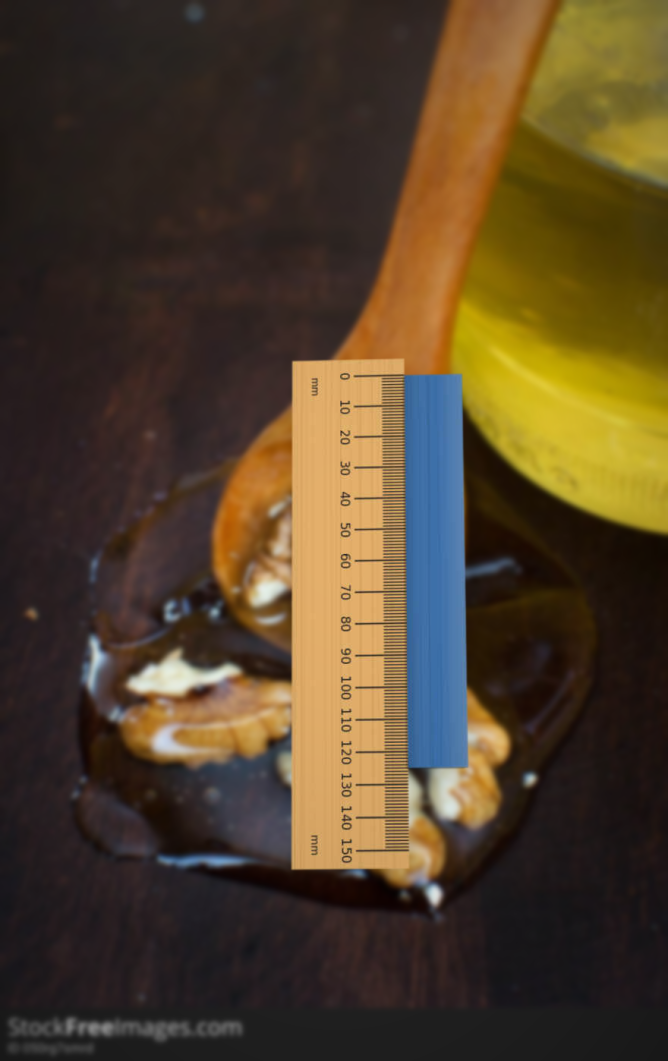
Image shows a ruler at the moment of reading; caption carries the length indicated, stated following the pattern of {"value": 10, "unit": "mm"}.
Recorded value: {"value": 125, "unit": "mm"}
